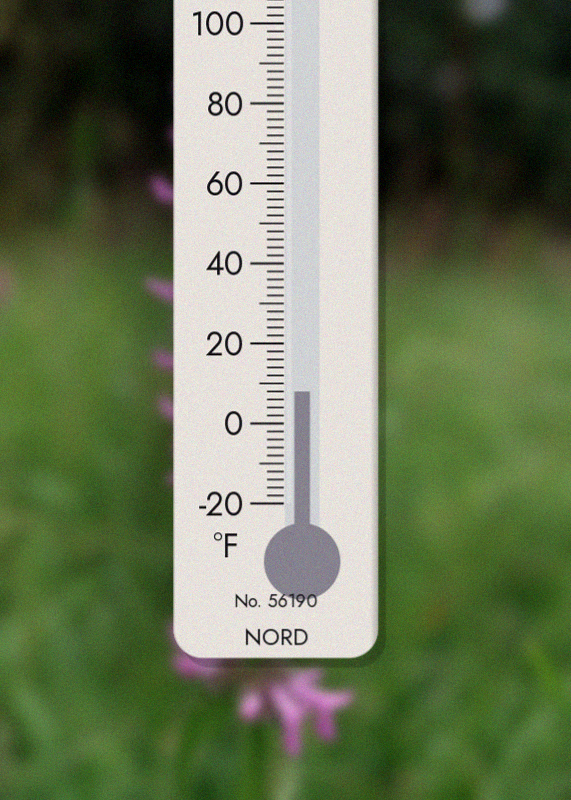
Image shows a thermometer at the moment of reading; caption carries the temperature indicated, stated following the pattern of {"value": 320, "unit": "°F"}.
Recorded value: {"value": 8, "unit": "°F"}
